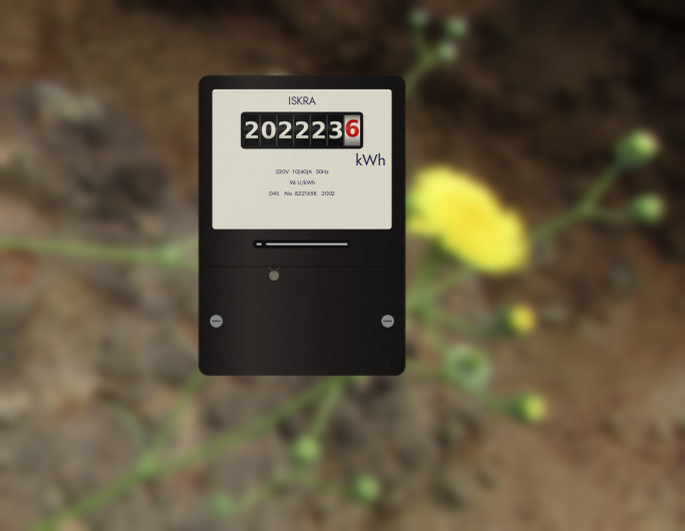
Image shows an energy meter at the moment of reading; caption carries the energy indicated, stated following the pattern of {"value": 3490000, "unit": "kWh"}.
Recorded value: {"value": 202223.6, "unit": "kWh"}
